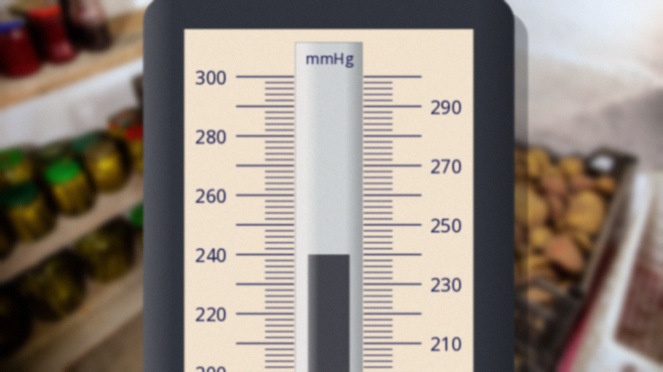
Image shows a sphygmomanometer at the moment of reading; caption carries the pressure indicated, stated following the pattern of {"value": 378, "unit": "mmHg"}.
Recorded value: {"value": 240, "unit": "mmHg"}
